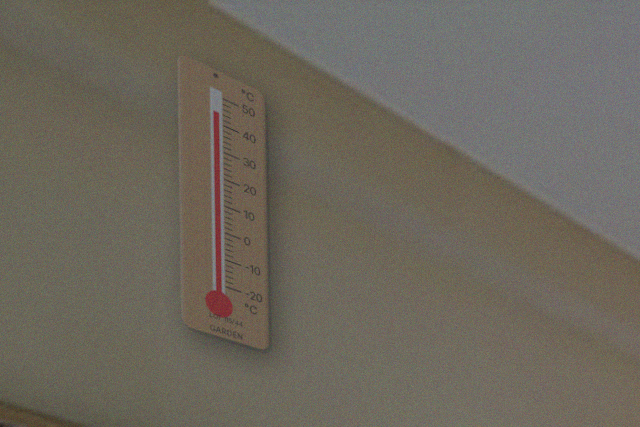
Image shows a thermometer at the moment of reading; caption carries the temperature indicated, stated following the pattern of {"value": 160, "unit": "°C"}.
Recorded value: {"value": 44, "unit": "°C"}
